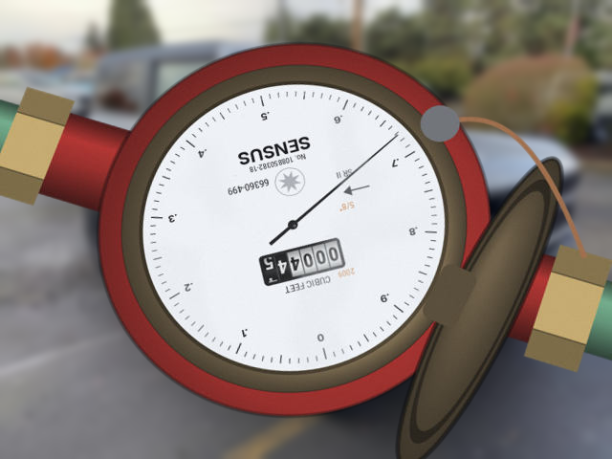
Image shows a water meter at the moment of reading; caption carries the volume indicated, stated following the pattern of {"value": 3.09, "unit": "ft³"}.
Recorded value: {"value": 444.67, "unit": "ft³"}
